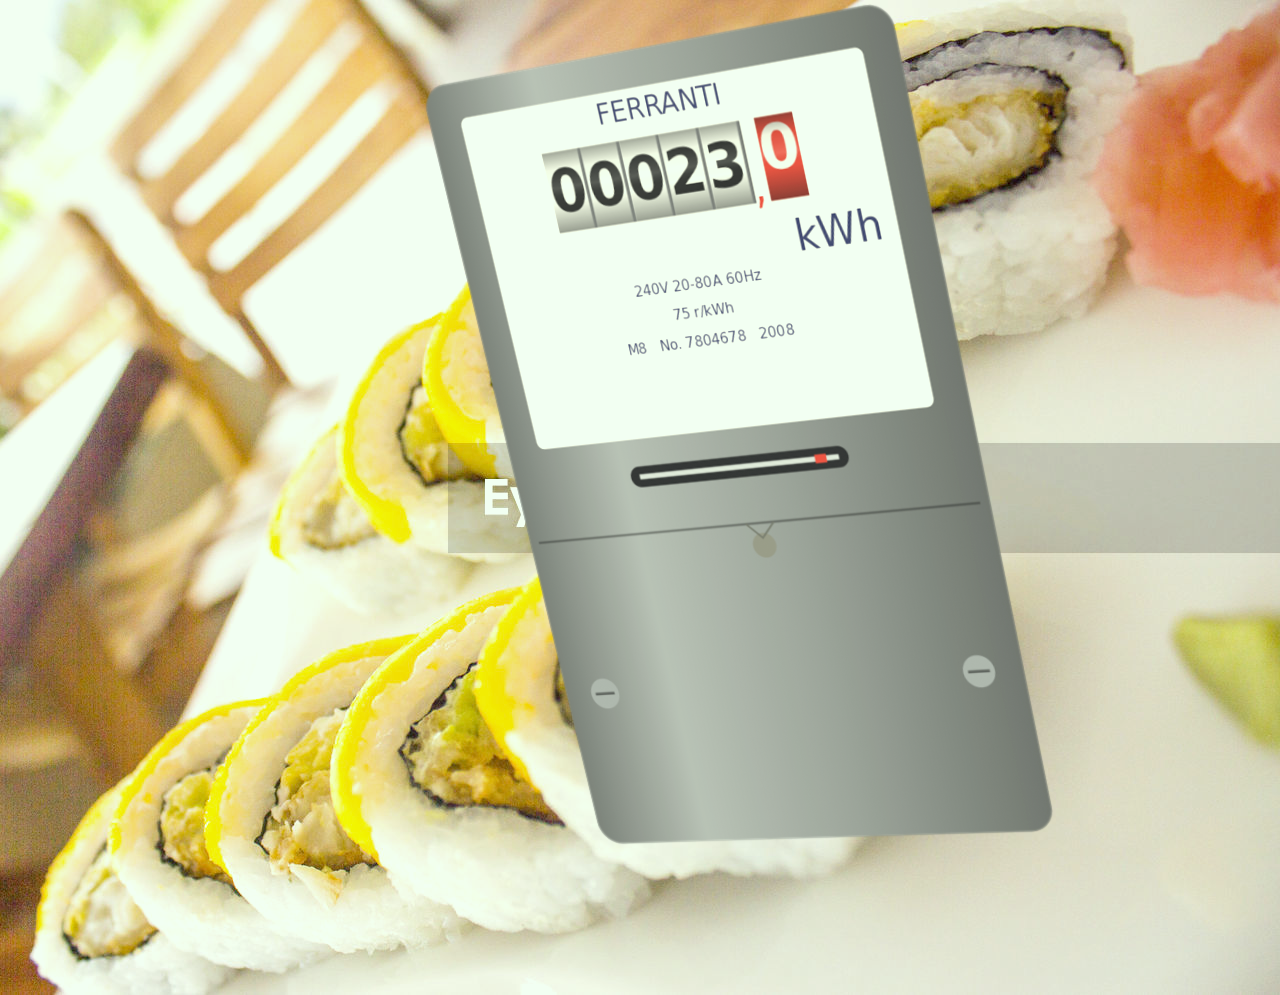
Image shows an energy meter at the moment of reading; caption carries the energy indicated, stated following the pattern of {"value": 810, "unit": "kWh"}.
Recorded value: {"value": 23.0, "unit": "kWh"}
